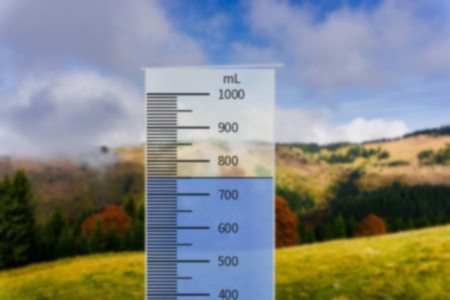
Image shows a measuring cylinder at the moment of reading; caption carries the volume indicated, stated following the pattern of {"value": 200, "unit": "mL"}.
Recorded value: {"value": 750, "unit": "mL"}
